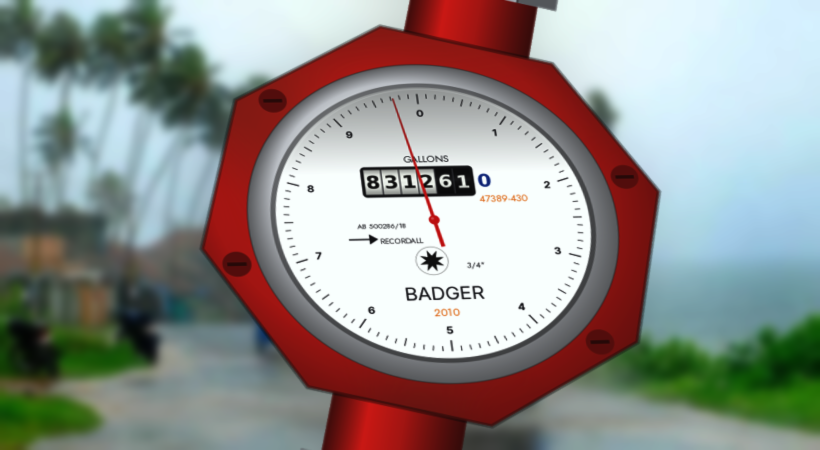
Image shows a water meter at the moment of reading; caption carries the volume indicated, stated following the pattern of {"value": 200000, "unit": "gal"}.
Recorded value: {"value": 8312609.7, "unit": "gal"}
